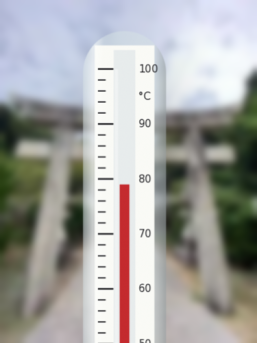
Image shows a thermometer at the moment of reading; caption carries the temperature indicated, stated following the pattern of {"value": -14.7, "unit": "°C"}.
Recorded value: {"value": 79, "unit": "°C"}
